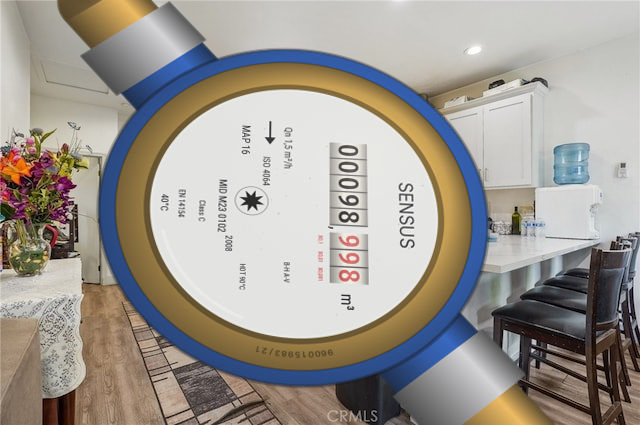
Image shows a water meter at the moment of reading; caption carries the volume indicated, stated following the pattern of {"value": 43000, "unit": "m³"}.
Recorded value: {"value": 98.998, "unit": "m³"}
